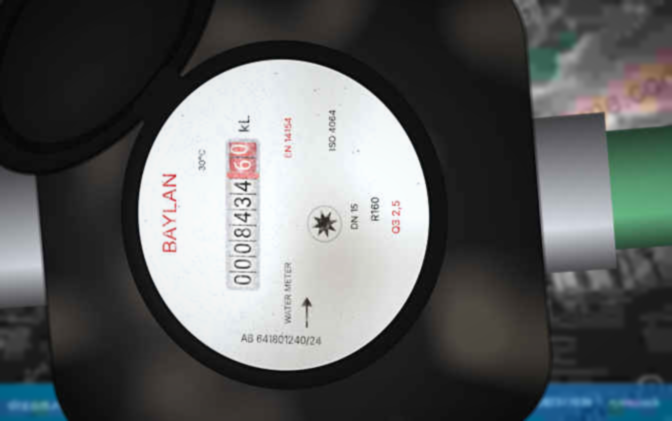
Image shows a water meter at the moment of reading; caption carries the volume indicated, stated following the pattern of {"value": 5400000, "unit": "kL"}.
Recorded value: {"value": 8434.60, "unit": "kL"}
